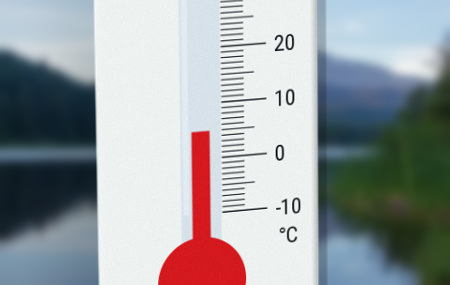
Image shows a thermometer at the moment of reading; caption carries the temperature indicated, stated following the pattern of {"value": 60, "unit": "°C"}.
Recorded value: {"value": 5, "unit": "°C"}
